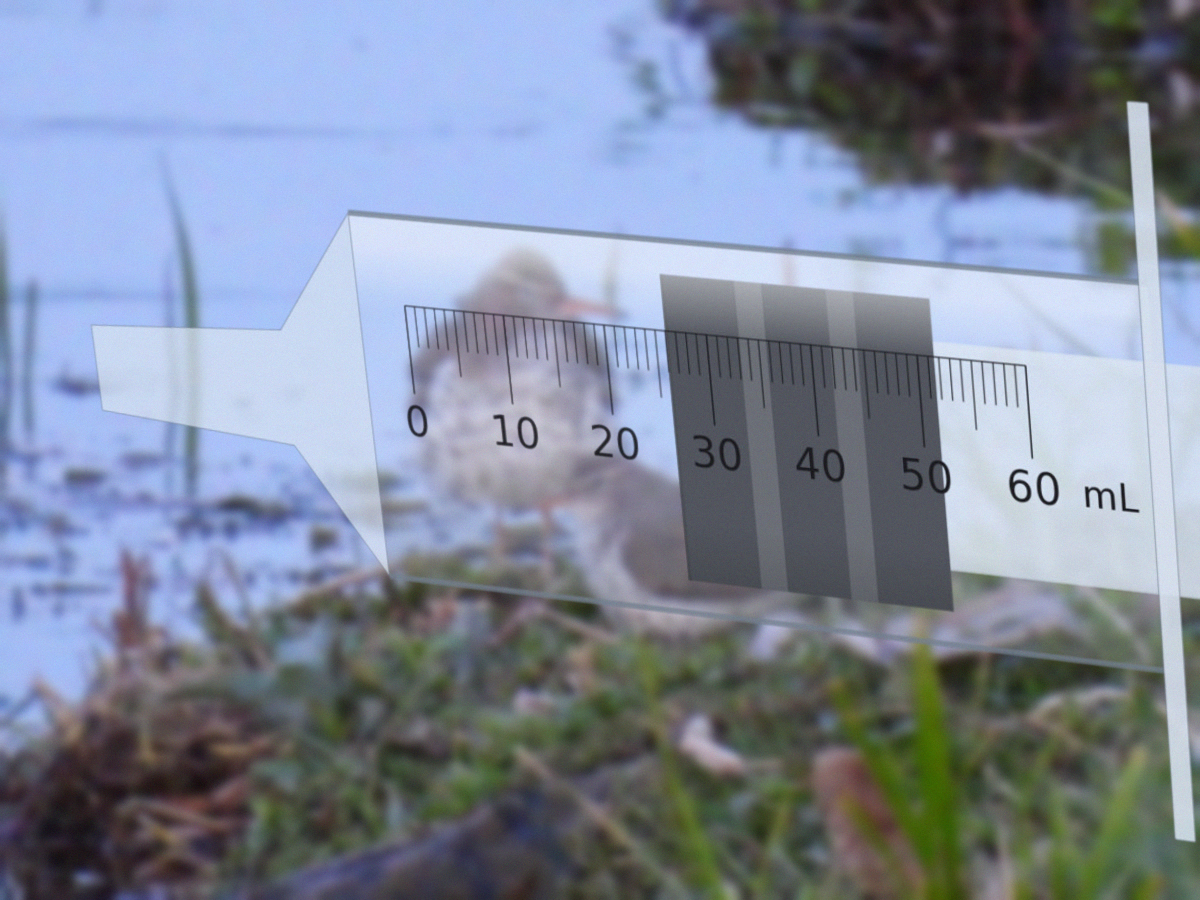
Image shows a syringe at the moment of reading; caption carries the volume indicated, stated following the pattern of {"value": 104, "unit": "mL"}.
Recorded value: {"value": 26, "unit": "mL"}
